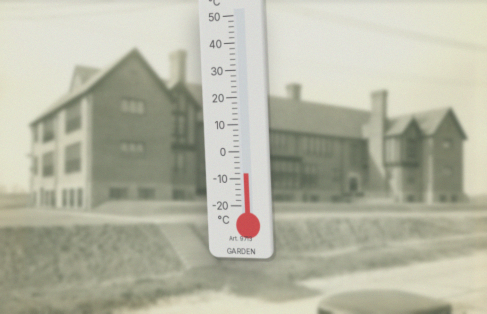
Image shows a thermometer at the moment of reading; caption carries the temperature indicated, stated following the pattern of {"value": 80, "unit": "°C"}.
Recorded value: {"value": -8, "unit": "°C"}
